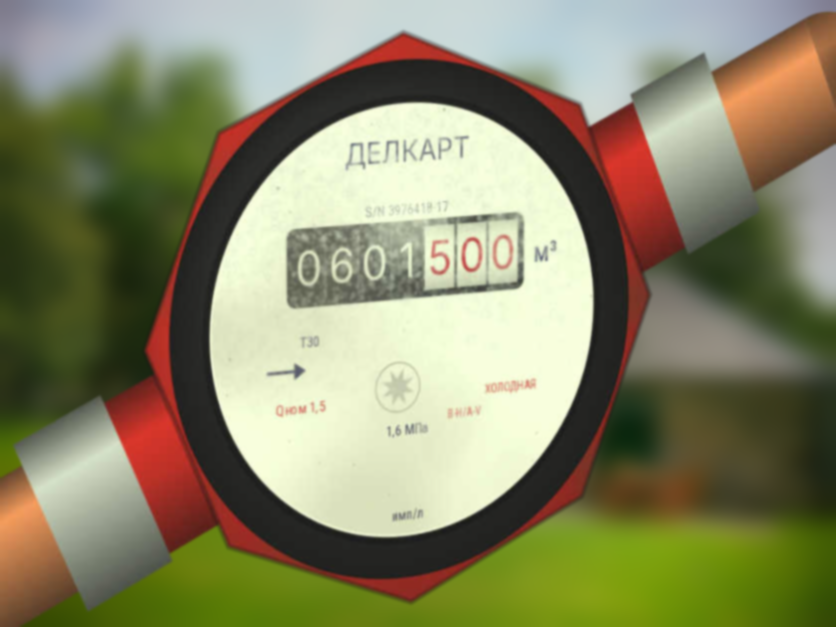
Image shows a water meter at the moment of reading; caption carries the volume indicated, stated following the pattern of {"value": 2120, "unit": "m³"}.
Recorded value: {"value": 601.500, "unit": "m³"}
